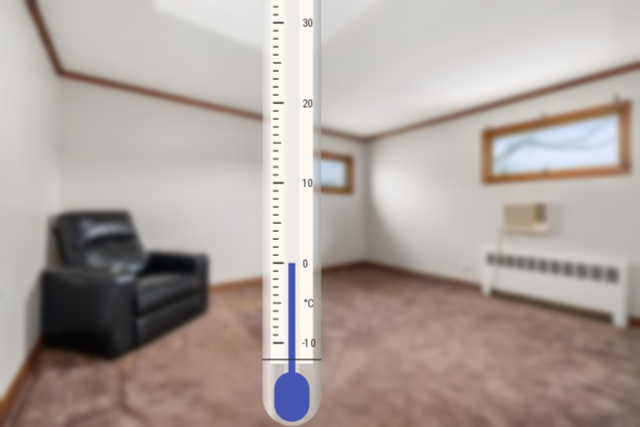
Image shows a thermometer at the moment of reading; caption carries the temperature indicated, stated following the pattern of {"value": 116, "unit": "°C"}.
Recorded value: {"value": 0, "unit": "°C"}
